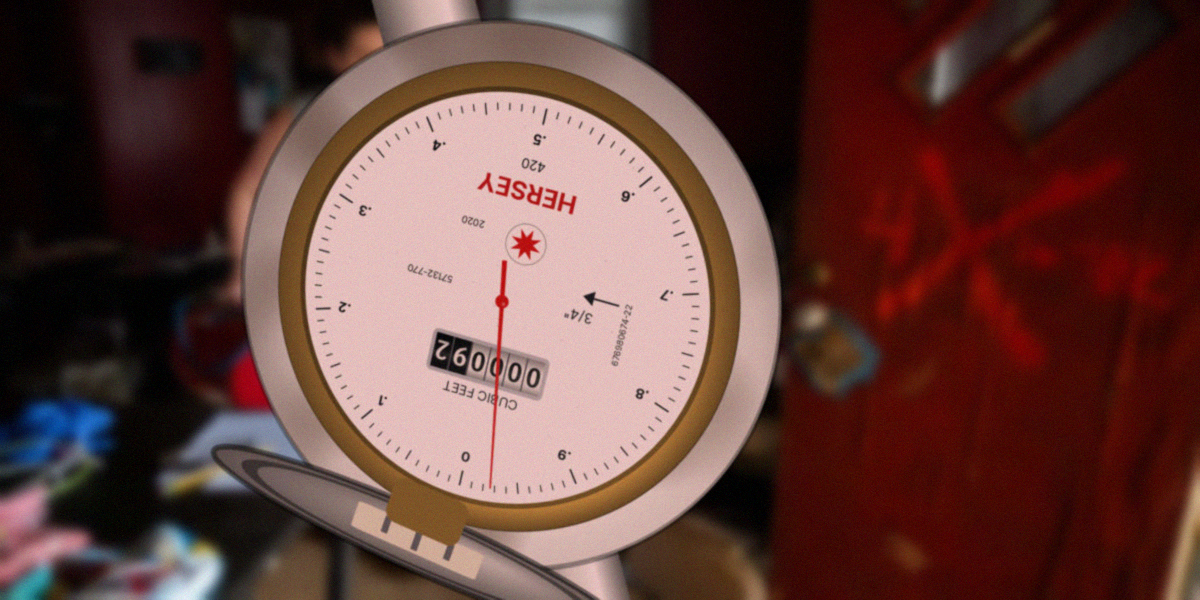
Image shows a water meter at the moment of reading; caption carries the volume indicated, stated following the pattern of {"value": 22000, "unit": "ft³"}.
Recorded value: {"value": 91.97, "unit": "ft³"}
